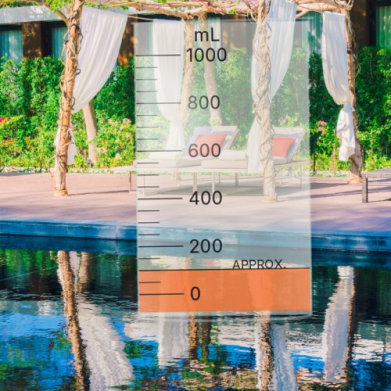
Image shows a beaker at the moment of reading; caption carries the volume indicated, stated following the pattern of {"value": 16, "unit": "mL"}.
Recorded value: {"value": 100, "unit": "mL"}
